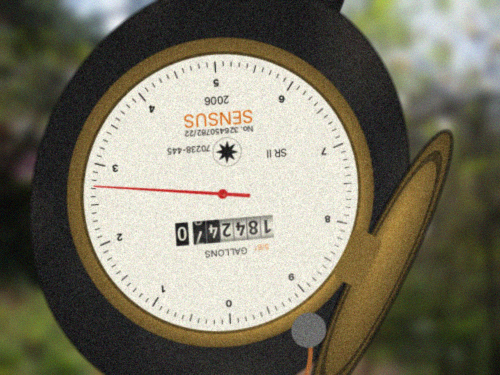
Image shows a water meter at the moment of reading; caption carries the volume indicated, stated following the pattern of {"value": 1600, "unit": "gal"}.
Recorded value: {"value": 1842472.7, "unit": "gal"}
